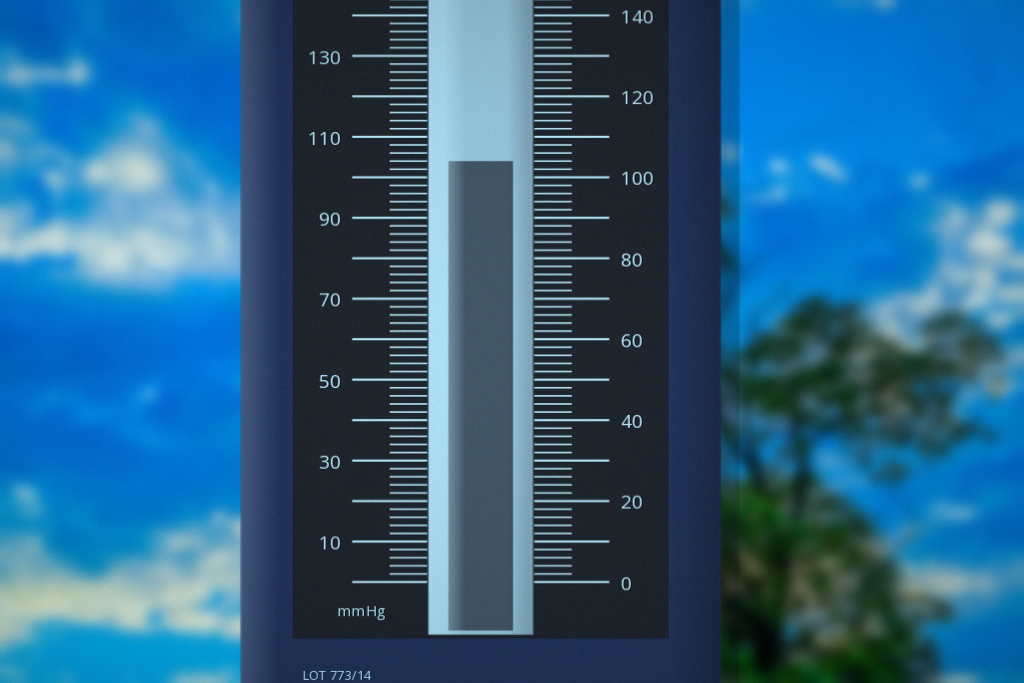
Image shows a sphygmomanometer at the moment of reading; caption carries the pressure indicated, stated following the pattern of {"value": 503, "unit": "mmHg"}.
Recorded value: {"value": 104, "unit": "mmHg"}
